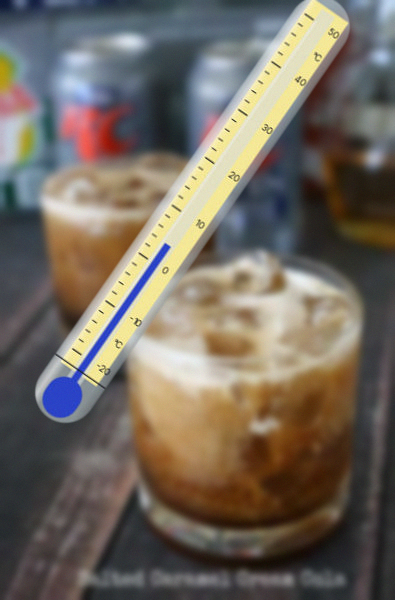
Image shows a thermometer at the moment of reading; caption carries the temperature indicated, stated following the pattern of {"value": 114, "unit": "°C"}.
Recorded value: {"value": 4, "unit": "°C"}
